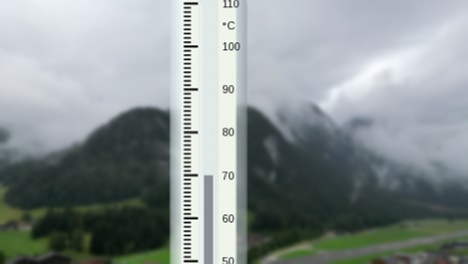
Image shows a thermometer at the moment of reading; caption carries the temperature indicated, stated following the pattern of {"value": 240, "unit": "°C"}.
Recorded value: {"value": 70, "unit": "°C"}
